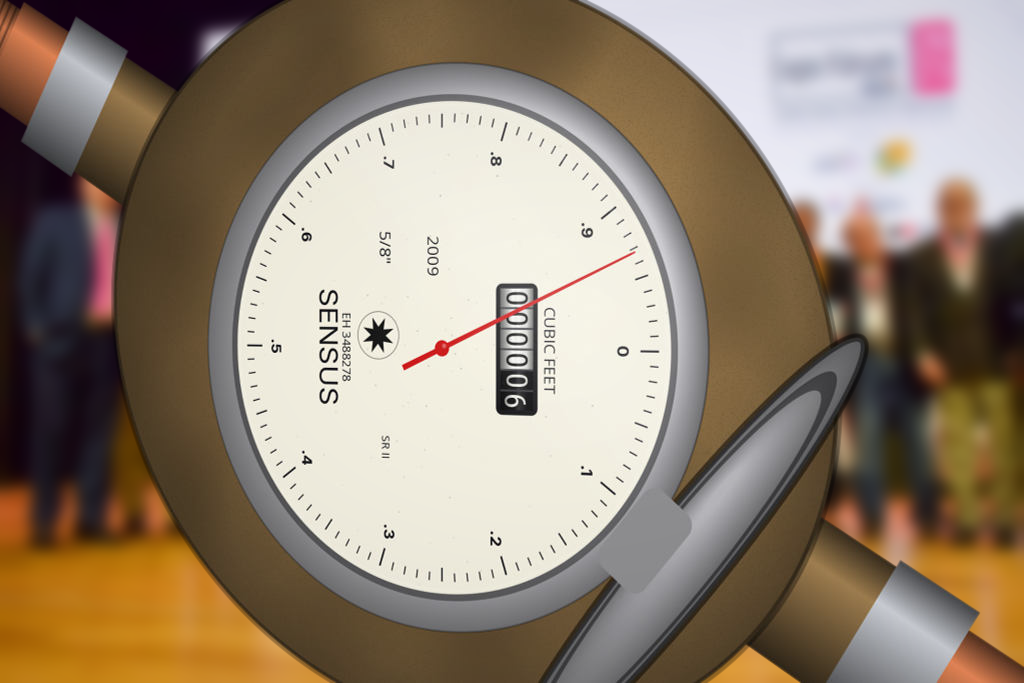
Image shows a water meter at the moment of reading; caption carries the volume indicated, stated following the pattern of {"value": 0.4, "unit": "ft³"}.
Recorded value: {"value": 5.93, "unit": "ft³"}
